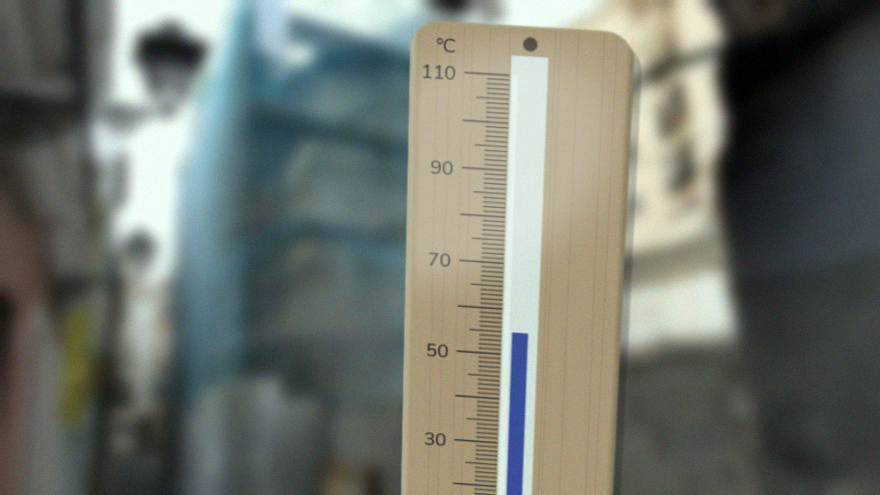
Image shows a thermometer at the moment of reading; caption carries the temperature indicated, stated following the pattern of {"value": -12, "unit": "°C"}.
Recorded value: {"value": 55, "unit": "°C"}
